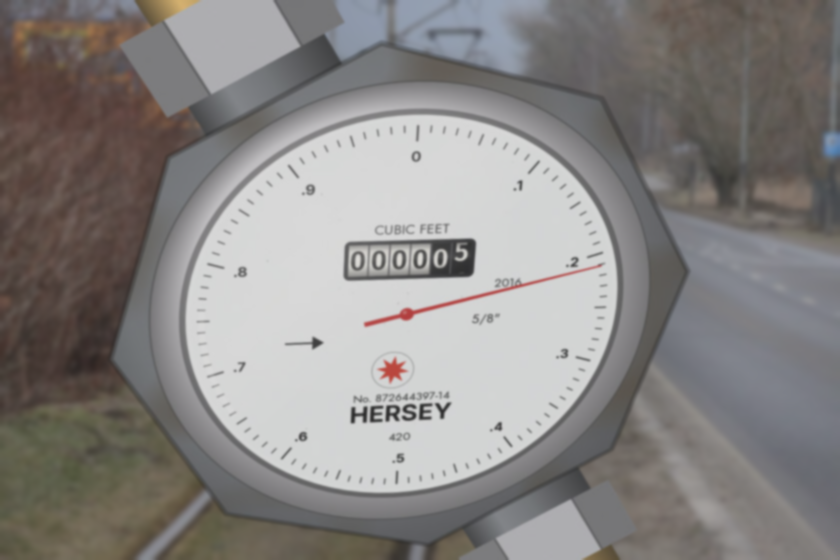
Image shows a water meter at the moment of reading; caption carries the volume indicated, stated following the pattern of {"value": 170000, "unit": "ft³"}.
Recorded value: {"value": 5.21, "unit": "ft³"}
